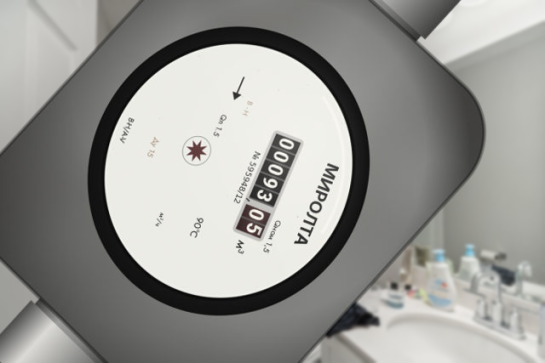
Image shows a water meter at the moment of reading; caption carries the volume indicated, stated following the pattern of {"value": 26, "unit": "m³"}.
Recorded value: {"value": 93.05, "unit": "m³"}
